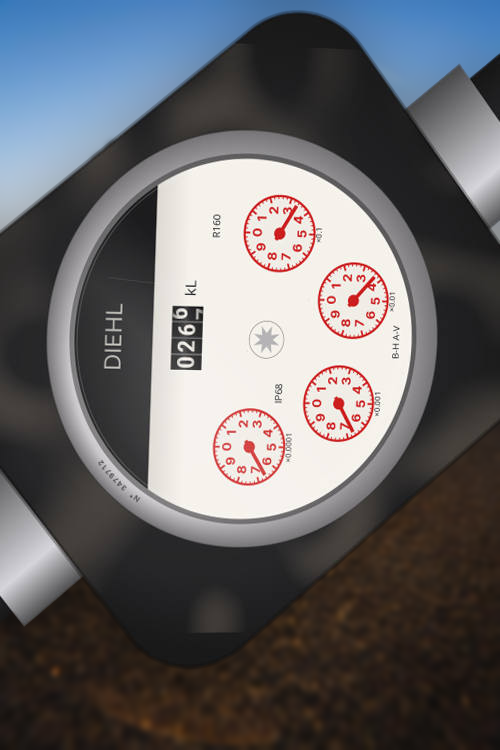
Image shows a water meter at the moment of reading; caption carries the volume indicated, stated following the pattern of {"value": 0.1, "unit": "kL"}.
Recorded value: {"value": 266.3366, "unit": "kL"}
